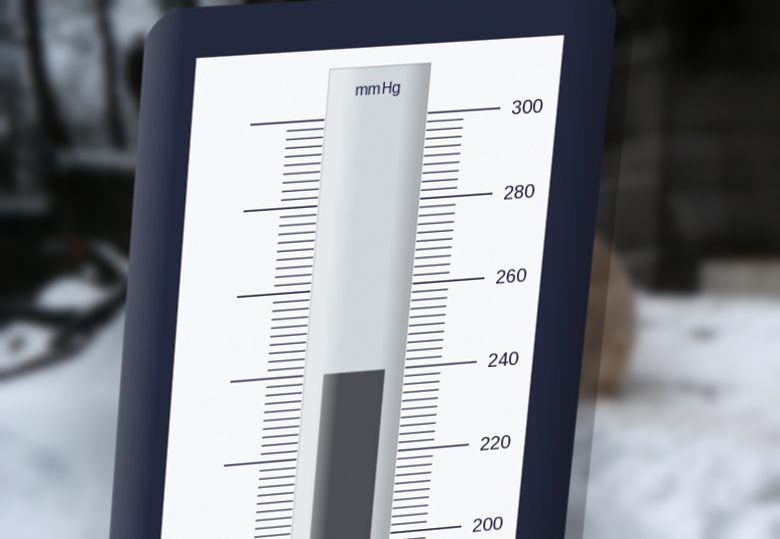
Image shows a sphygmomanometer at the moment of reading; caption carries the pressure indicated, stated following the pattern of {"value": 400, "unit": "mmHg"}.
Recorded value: {"value": 240, "unit": "mmHg"}
